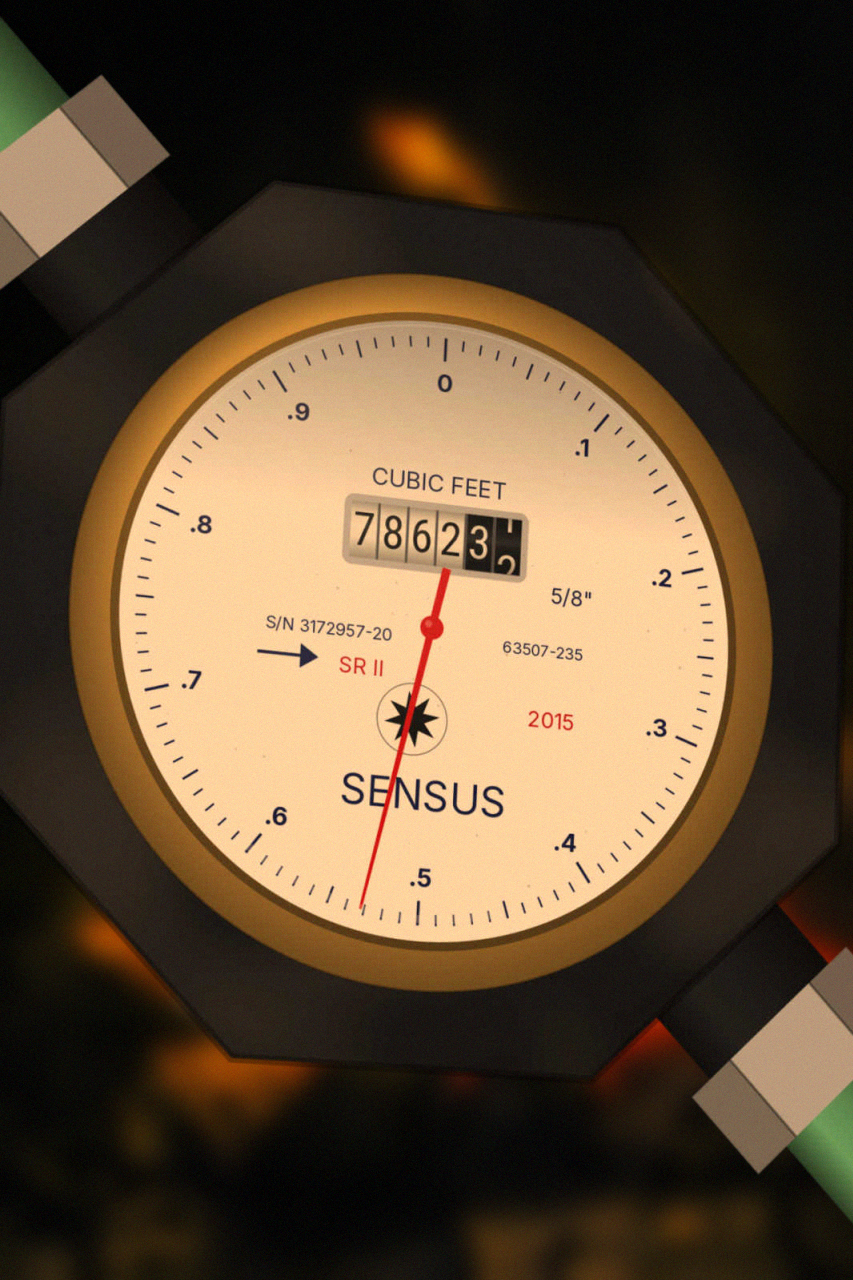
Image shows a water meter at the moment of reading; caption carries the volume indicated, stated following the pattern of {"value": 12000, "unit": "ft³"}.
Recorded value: {"value": 786231.53, "unit": "ft³"}
